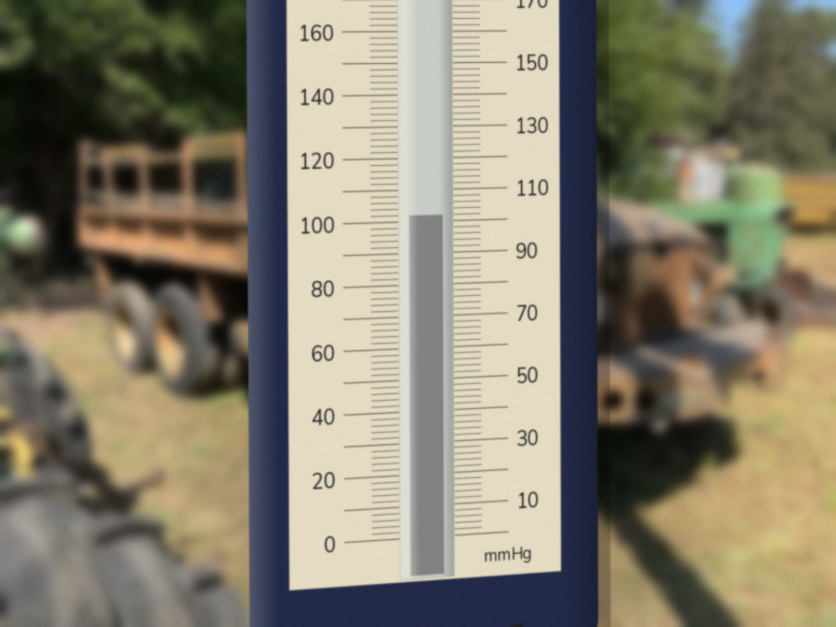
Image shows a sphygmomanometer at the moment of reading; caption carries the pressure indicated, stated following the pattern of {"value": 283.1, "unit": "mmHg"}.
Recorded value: {"value": 102, "unit": "mmHg"}
